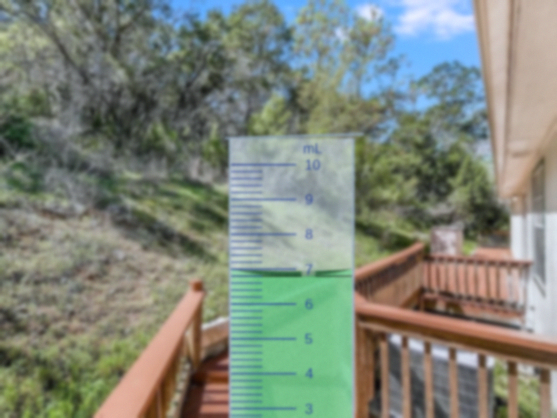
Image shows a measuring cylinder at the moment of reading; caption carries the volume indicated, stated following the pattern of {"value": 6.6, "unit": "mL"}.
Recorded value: {"value": 6.8, "unit": "mL"}
